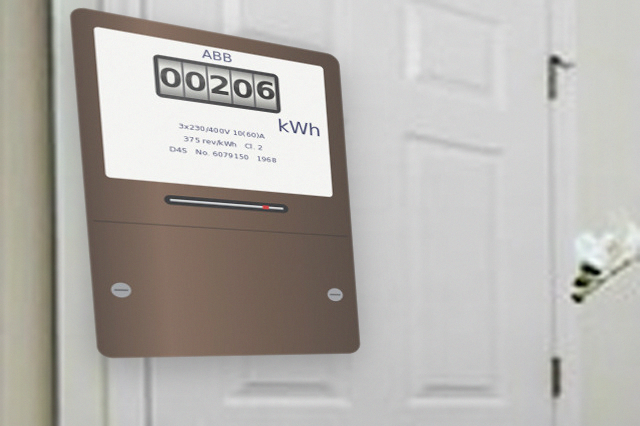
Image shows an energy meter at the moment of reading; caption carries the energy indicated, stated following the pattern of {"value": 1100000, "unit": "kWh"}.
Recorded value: {"value": 206, "unit": "kWh"}
